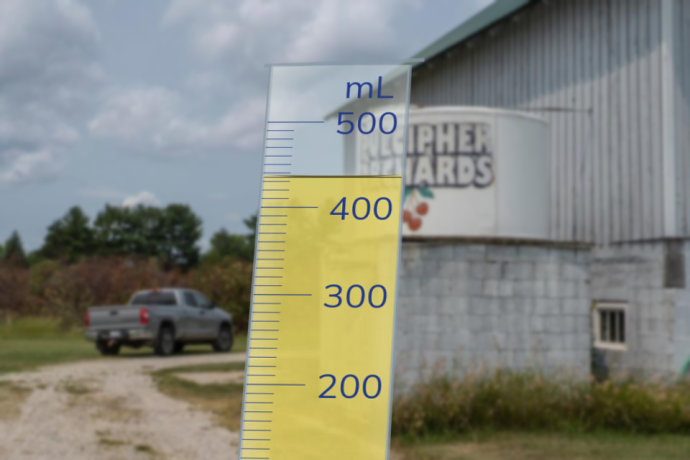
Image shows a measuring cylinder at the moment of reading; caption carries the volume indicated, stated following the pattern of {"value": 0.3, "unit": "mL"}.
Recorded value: {"value": 435, "unit": "mL"}
